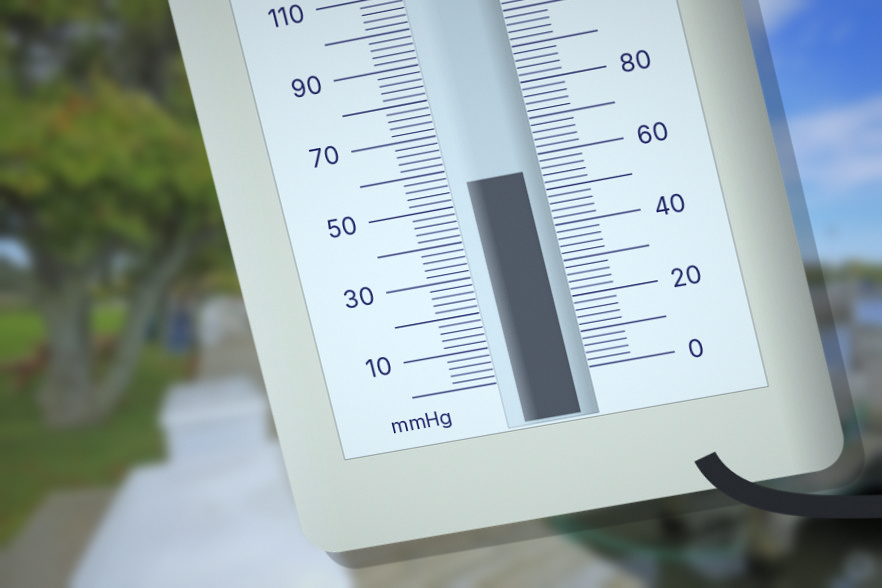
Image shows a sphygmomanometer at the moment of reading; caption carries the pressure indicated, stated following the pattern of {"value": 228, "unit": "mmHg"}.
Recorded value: {"value": 56, "unit": "mmHg"}
